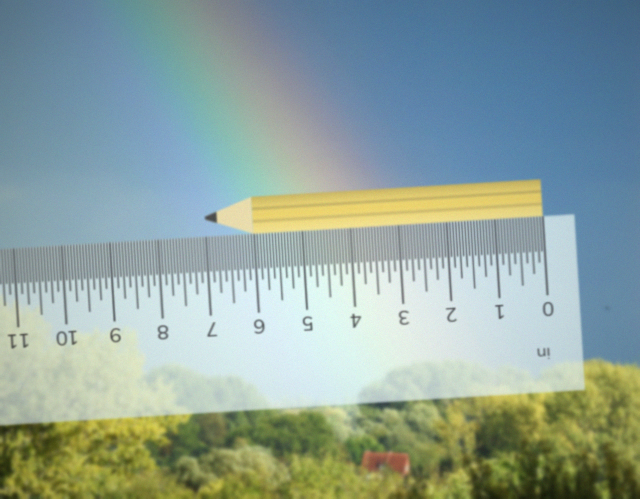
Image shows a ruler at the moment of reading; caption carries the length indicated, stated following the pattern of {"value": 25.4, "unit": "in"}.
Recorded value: {"value": 7, "unit": "in"}
